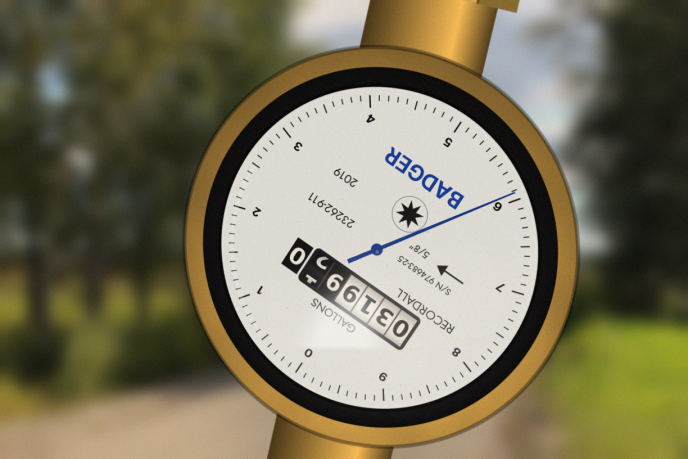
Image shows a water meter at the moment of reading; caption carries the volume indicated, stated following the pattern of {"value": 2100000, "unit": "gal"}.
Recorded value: {"value": 319915.9, "unit": "gal"}
